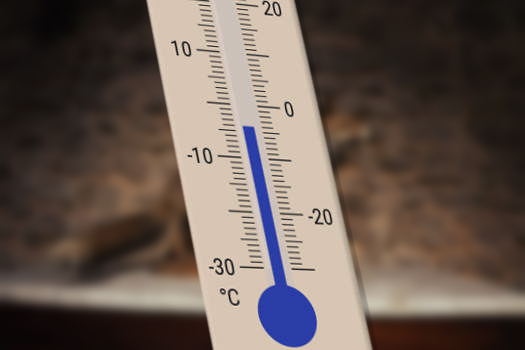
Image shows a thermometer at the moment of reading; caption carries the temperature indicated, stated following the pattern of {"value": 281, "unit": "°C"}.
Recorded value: {"value": -4, "unit": "°C"}
